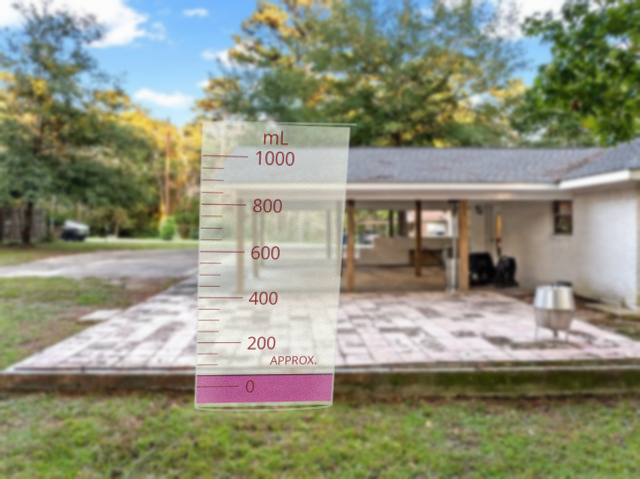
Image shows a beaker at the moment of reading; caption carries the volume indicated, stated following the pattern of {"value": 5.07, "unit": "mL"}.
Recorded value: {"value": 50, "unit": "mL"}
